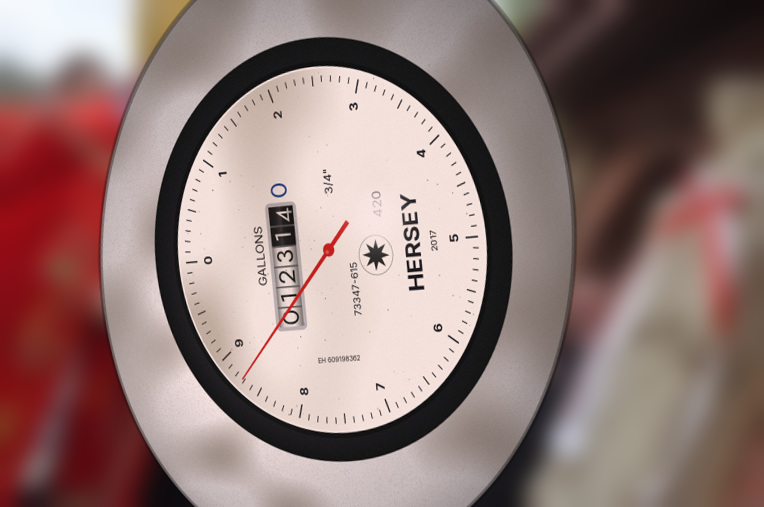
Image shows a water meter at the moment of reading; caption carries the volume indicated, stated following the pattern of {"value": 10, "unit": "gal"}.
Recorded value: {"value": 123138.7, "unit": "gal"}
